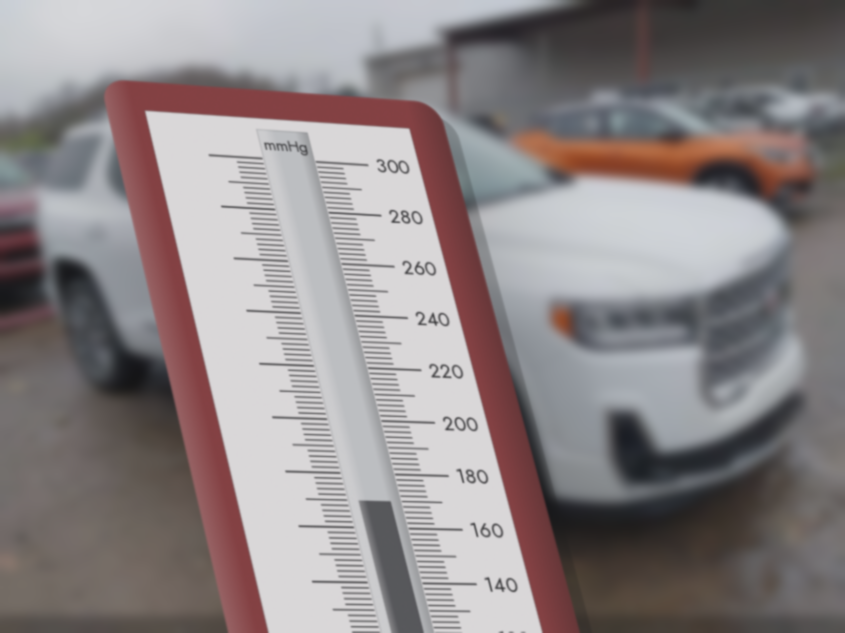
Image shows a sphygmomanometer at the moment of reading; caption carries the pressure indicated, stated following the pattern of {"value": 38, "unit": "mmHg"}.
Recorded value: {"value": 170, "unit": "mmHg"}
